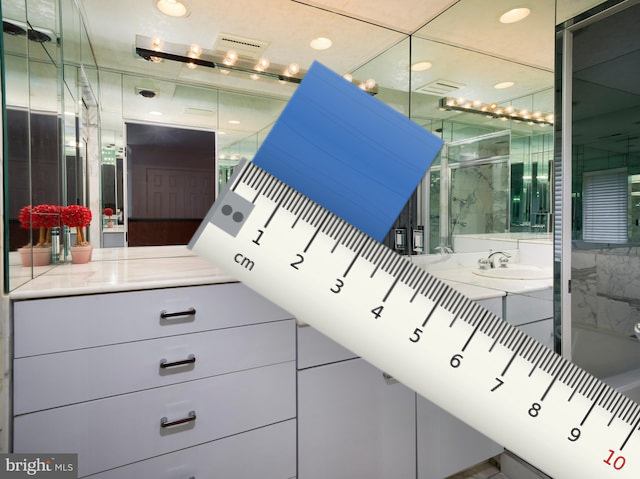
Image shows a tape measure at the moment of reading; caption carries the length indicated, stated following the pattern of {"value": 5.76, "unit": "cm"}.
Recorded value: {"value": 3.3, "unit": "cm"}
